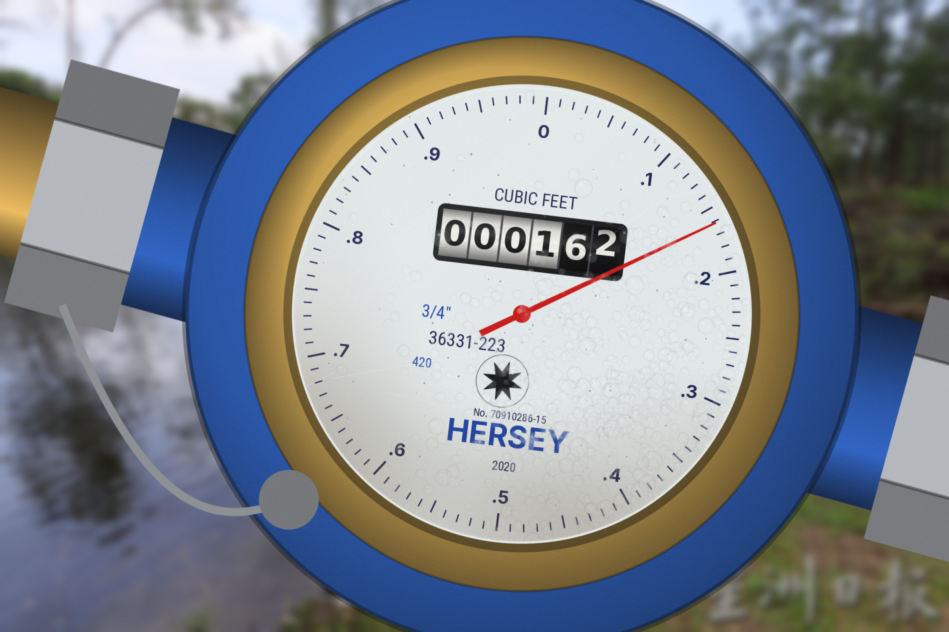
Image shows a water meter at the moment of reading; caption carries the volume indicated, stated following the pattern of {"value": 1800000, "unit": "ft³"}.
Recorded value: {"value": 162.16, "unit": "ft³"}
